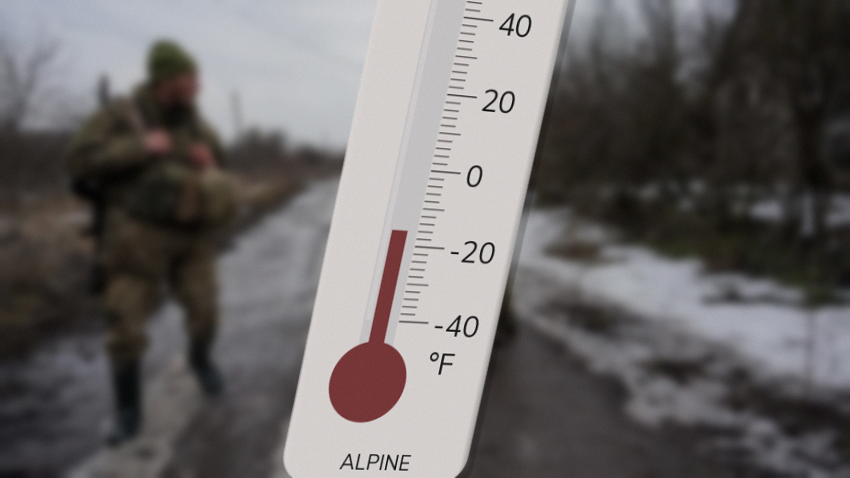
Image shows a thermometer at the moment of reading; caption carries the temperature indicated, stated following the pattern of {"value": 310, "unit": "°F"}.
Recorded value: {"value": -16, "unit": "°F"}
